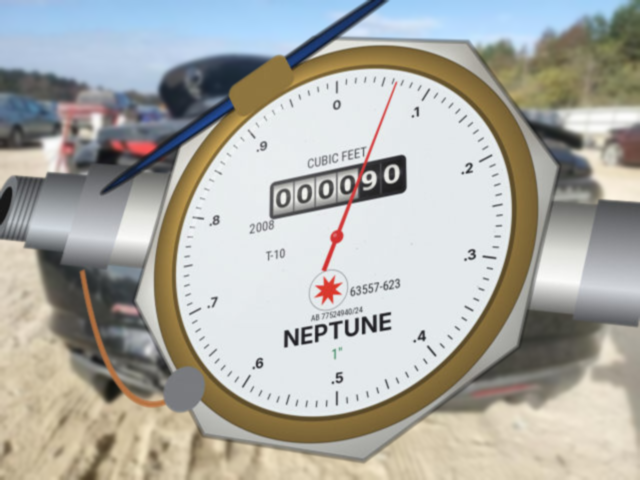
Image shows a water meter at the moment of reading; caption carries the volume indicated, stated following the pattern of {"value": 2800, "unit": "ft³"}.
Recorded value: {"value": 90.06, "unit": "ft³"}
